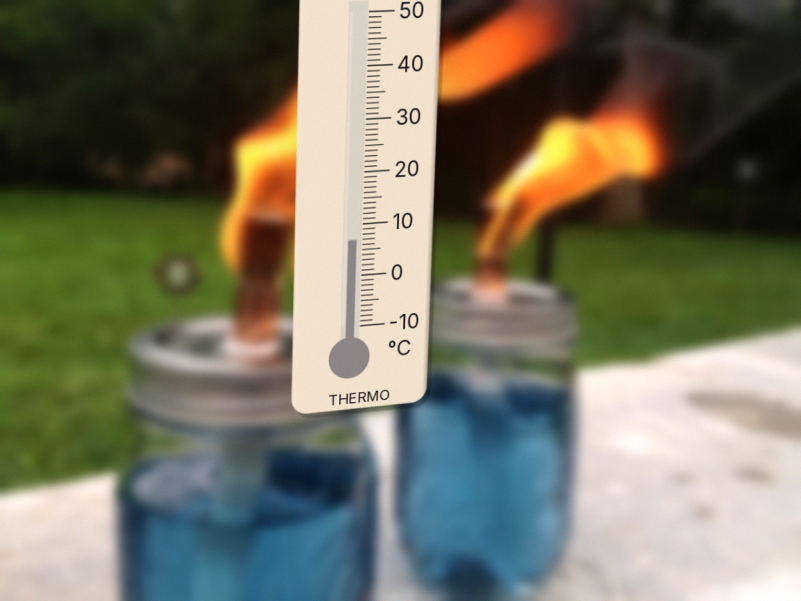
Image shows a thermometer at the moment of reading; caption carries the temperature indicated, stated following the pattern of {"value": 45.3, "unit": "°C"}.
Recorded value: {"value": 7, "unit": "°C"}
